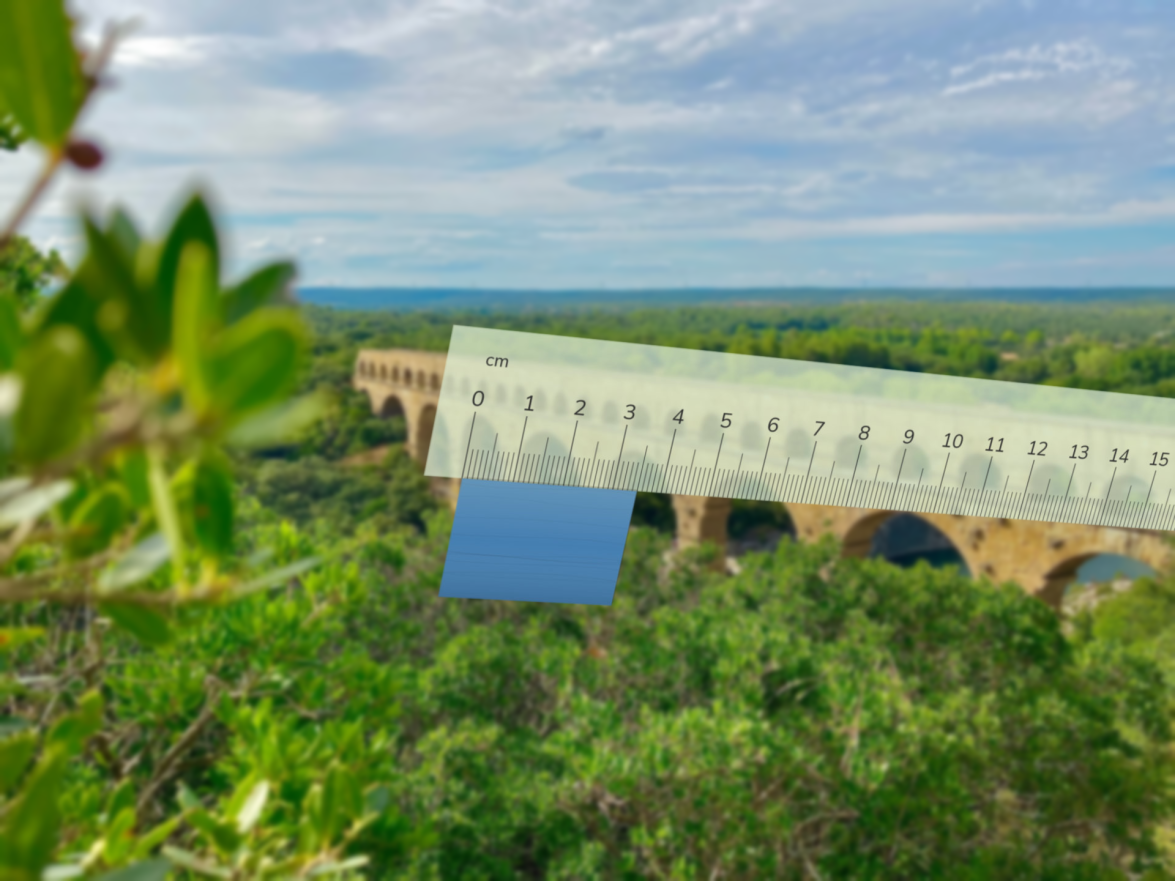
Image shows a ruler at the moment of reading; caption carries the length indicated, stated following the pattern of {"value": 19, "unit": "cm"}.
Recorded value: {"value": 3.5, "unit": "cm"}
